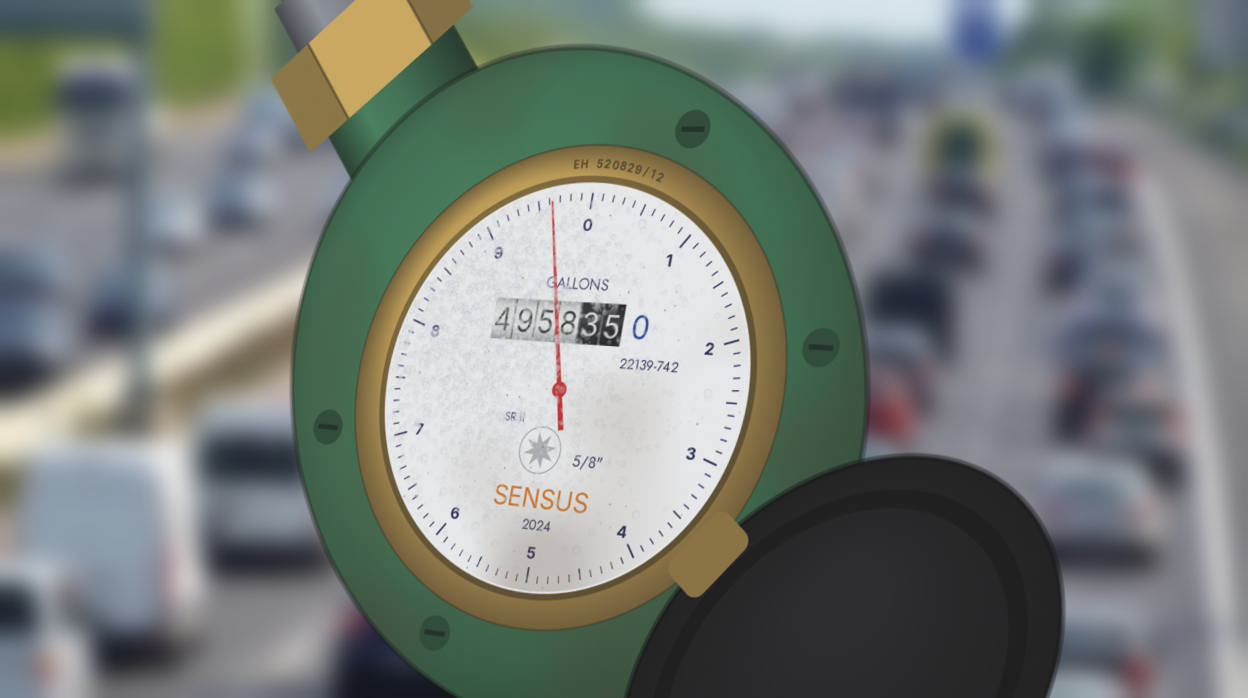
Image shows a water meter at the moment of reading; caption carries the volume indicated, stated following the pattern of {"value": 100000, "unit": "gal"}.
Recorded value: {"value": 4958349.6, "unit": "gal"}
